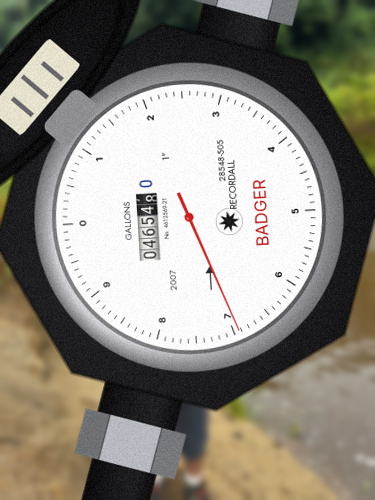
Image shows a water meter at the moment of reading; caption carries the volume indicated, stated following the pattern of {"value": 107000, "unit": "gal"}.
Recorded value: {"value": 465476.9, "unit": "gal"}
